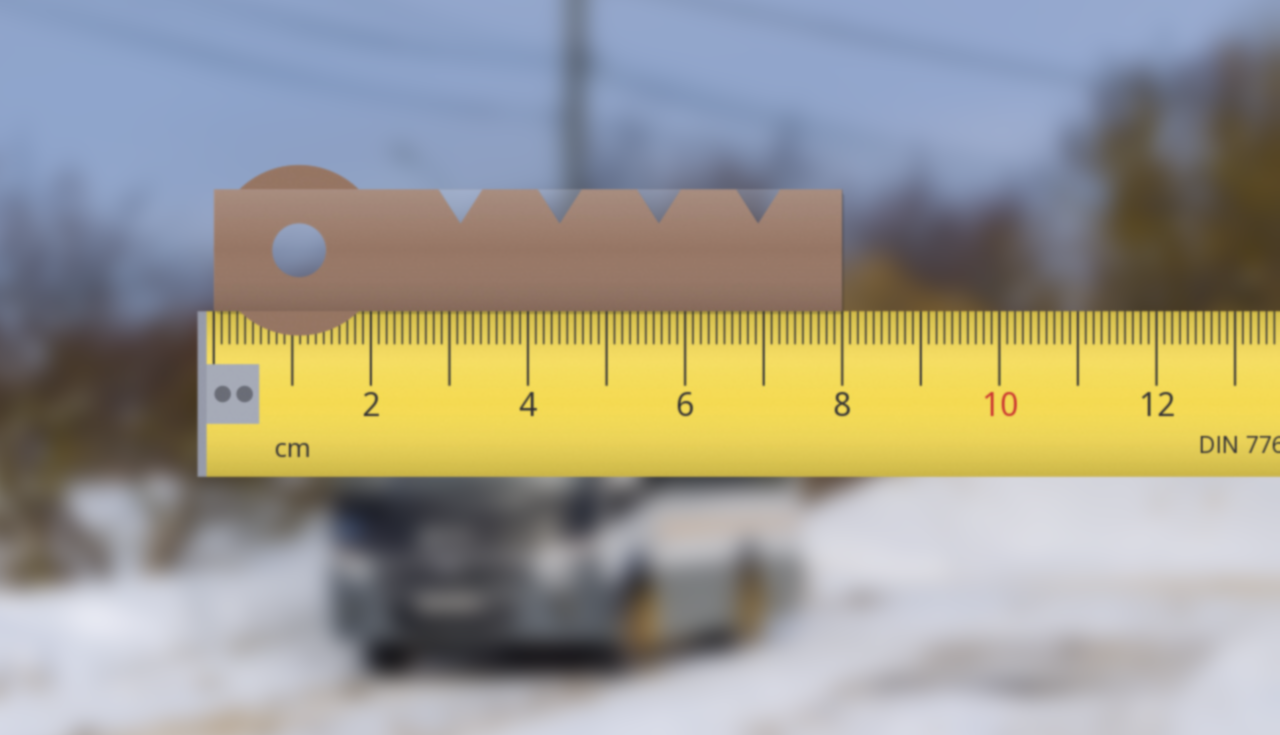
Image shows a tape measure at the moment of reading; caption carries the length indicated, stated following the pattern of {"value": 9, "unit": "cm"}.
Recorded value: {"value": 8, "unit": "cm"}
